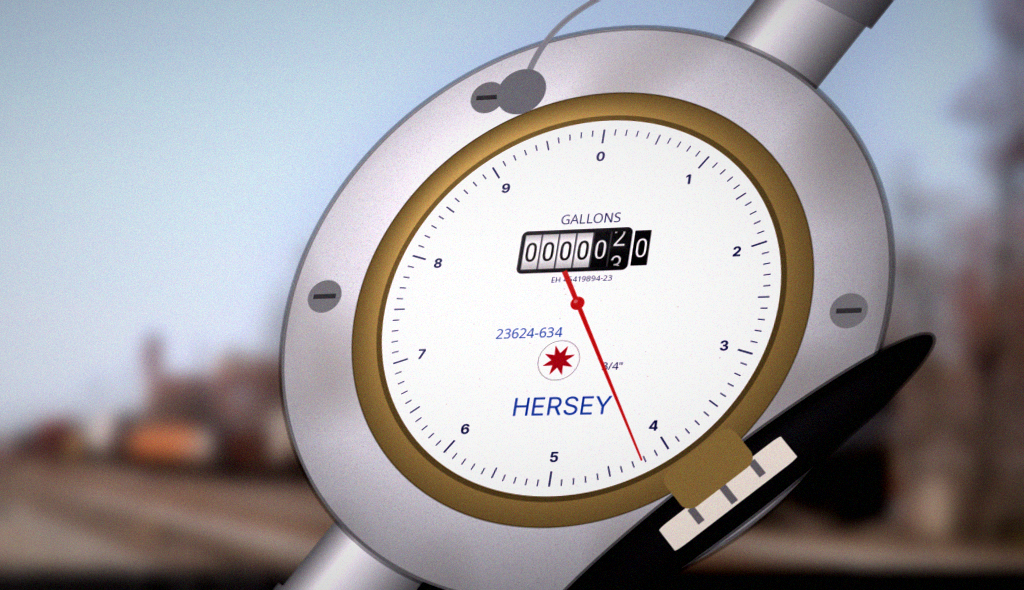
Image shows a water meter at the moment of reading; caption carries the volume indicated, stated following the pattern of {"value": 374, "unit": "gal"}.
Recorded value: {"value": 24.2, "unit": "gal"}
